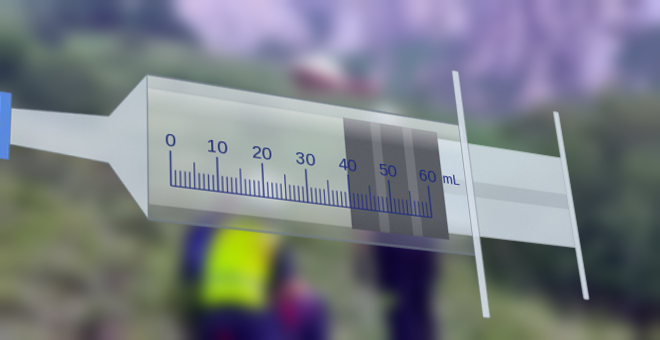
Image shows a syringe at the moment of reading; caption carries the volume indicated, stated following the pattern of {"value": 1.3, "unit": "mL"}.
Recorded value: {"value": 40, "unit": "mL"}
